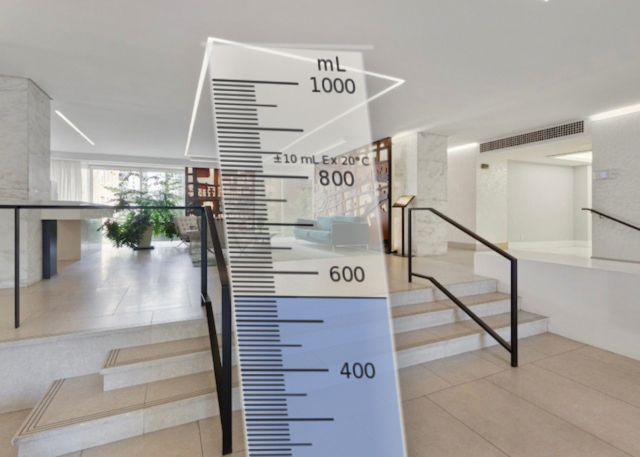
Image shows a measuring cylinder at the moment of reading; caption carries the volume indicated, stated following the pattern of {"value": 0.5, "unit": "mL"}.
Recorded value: {"value": 550, "unit": "mL"}
